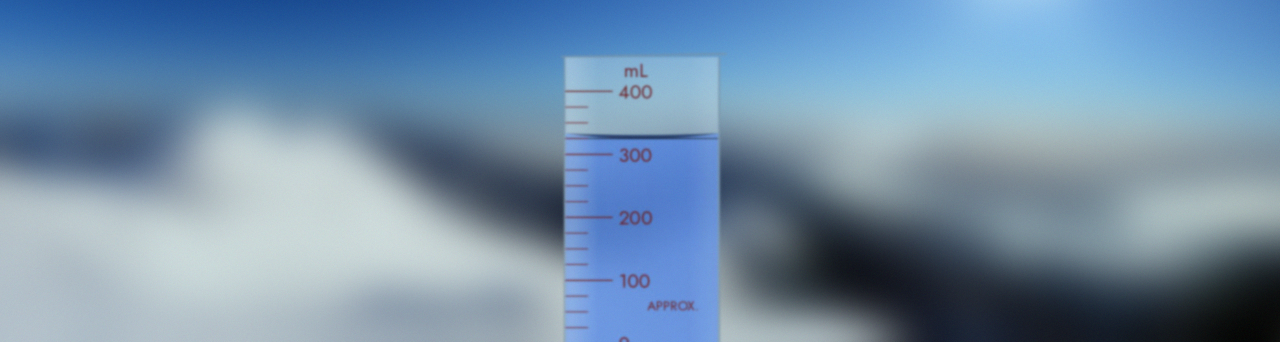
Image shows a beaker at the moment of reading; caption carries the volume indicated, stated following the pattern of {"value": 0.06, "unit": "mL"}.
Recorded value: {"value": 325, "unit": "mL"}
